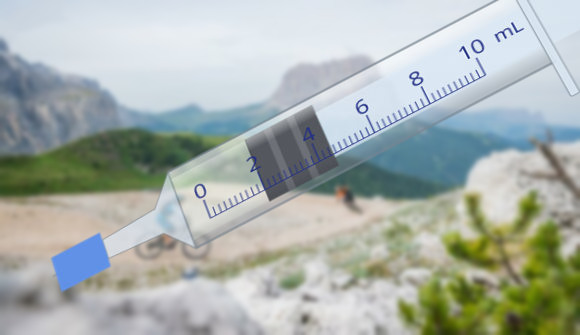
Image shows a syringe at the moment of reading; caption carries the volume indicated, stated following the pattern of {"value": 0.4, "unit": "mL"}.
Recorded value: {"value": 2, "unit": "mL"}
